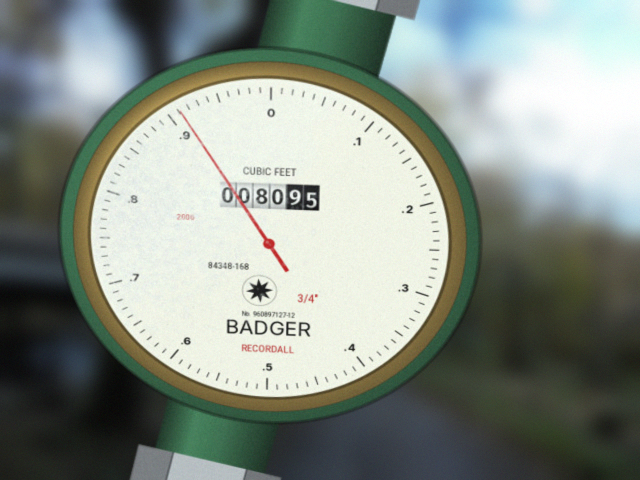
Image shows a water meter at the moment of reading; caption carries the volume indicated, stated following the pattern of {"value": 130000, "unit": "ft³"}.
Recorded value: {"value": 8094.91, "unit": "ft³"}
